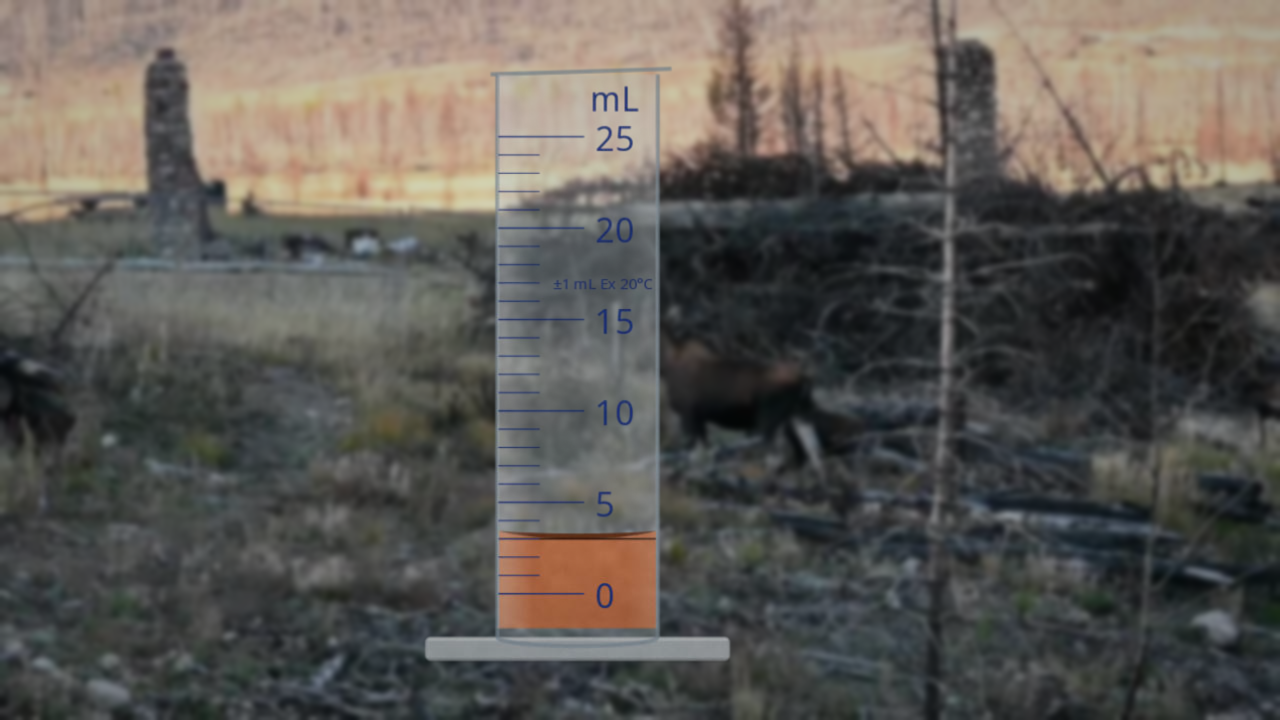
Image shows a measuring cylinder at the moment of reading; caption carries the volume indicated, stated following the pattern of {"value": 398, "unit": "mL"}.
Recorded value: {"value": 3, "unit": "mL"}
